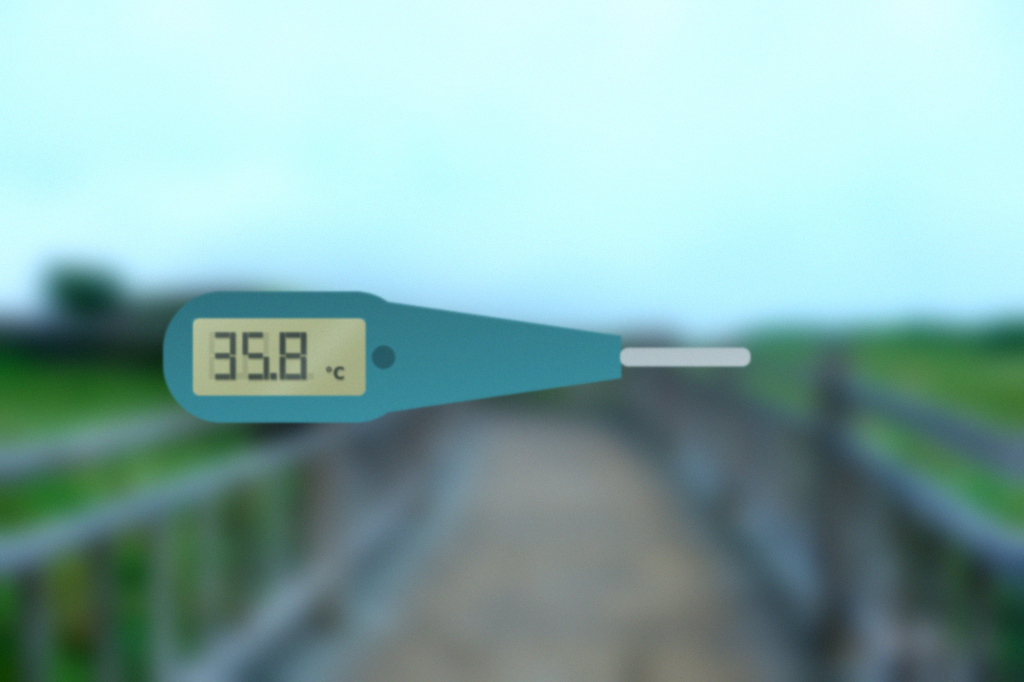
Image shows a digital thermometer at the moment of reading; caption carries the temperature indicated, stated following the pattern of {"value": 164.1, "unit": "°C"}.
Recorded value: {"value": 35.8, "unit": "°C"}
